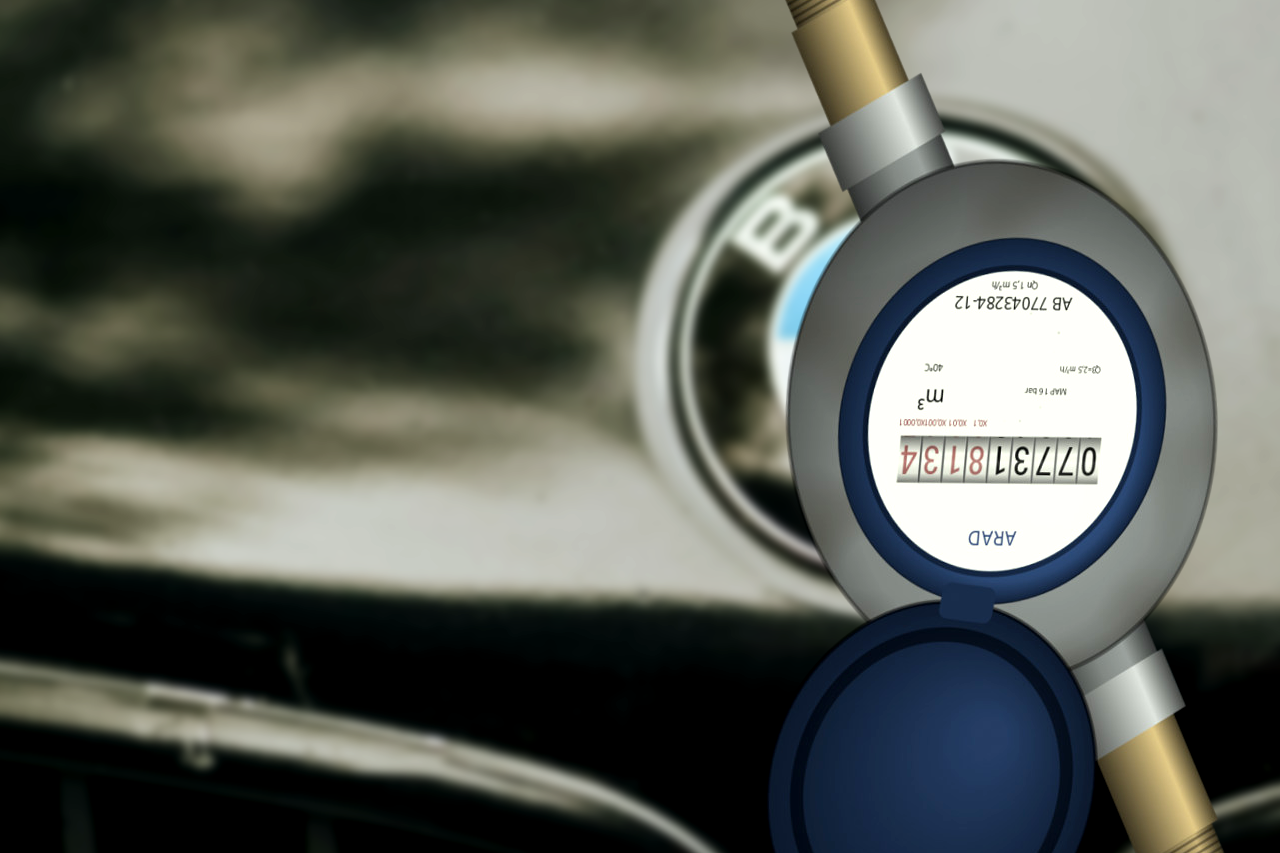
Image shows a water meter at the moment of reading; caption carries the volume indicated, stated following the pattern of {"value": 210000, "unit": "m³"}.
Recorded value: {"value": 7731.8134, "unit": "m³"}
